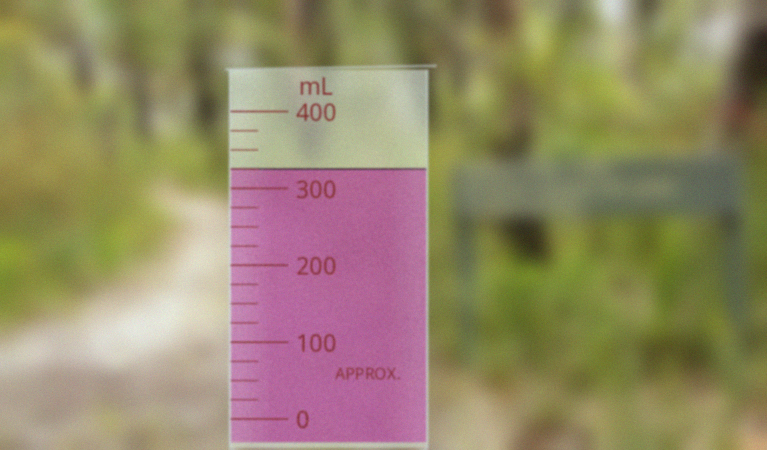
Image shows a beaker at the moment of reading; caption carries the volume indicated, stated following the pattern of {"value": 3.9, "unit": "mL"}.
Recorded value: {"value": 325, "unit": "mL"}
